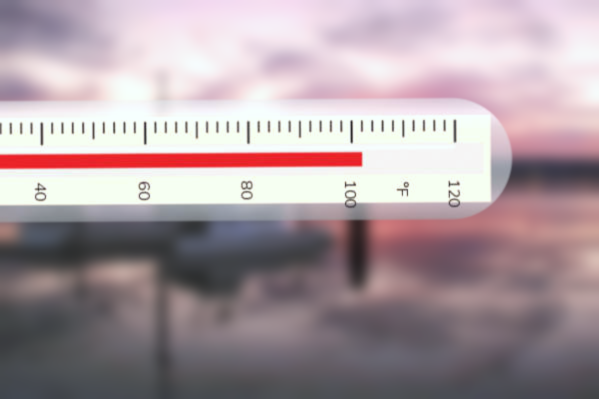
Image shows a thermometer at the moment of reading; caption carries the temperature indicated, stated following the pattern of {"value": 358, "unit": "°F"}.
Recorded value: {"value": 102, "unit": "°F"}
